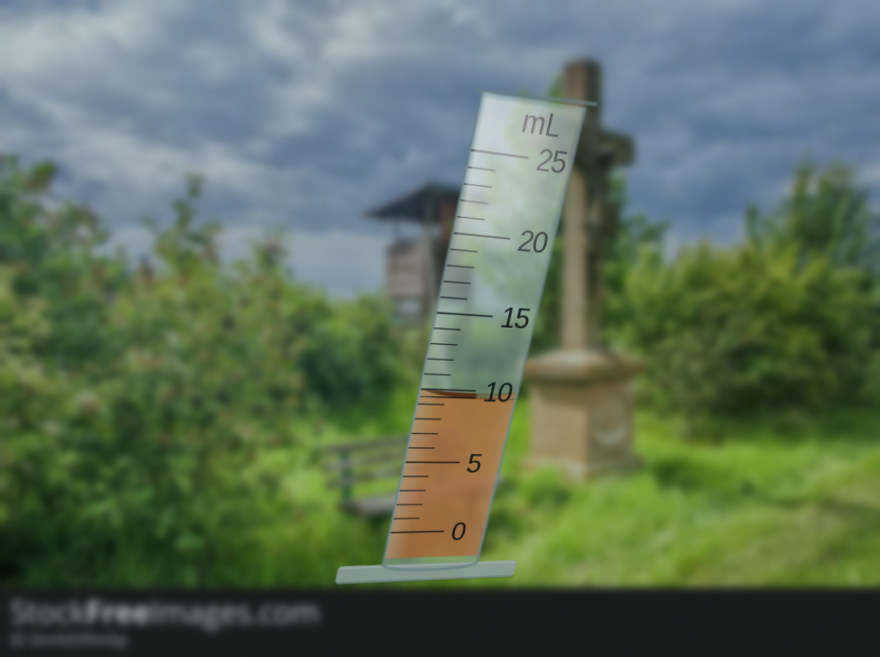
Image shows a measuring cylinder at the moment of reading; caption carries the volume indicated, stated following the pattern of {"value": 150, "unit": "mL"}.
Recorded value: {"value": 9.5, "unit": "mL"}
